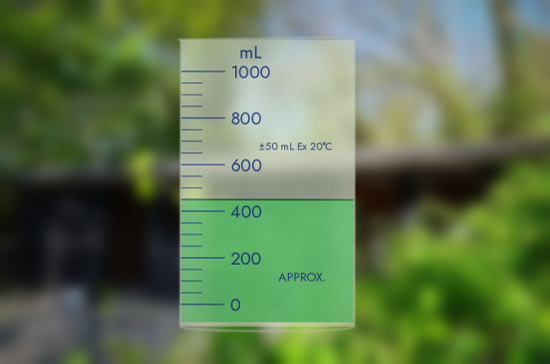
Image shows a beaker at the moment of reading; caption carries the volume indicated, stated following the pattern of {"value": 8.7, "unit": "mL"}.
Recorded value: {"value": 450, "unit": "mL"}
